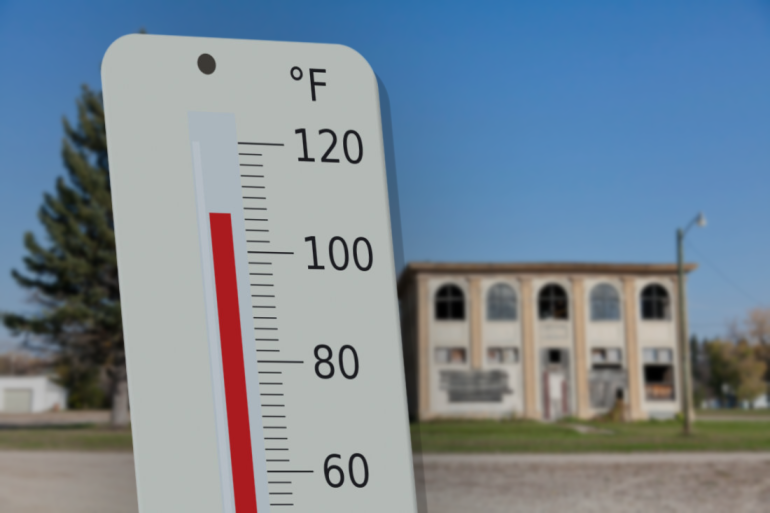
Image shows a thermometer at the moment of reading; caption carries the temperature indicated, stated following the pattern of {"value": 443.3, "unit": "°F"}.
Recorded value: {"value": 107, "unit": "°F"}
